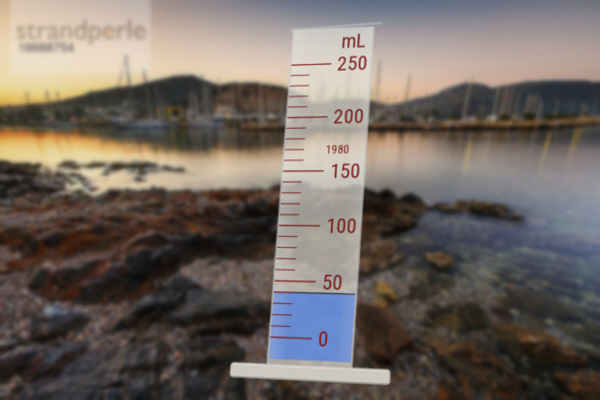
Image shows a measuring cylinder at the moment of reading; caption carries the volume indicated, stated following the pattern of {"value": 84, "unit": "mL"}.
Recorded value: {"value": 40, "unit": "mL"}
